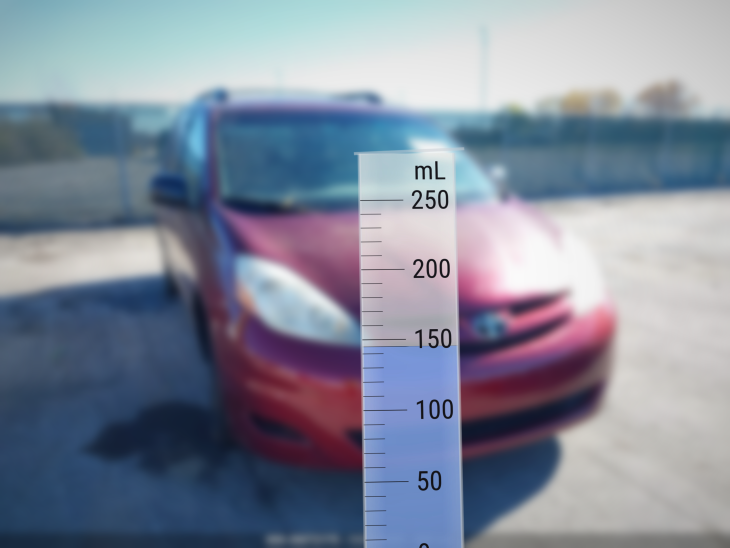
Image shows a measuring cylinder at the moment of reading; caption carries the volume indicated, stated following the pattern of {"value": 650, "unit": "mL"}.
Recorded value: {"value": 145, "unit": "mL"}
